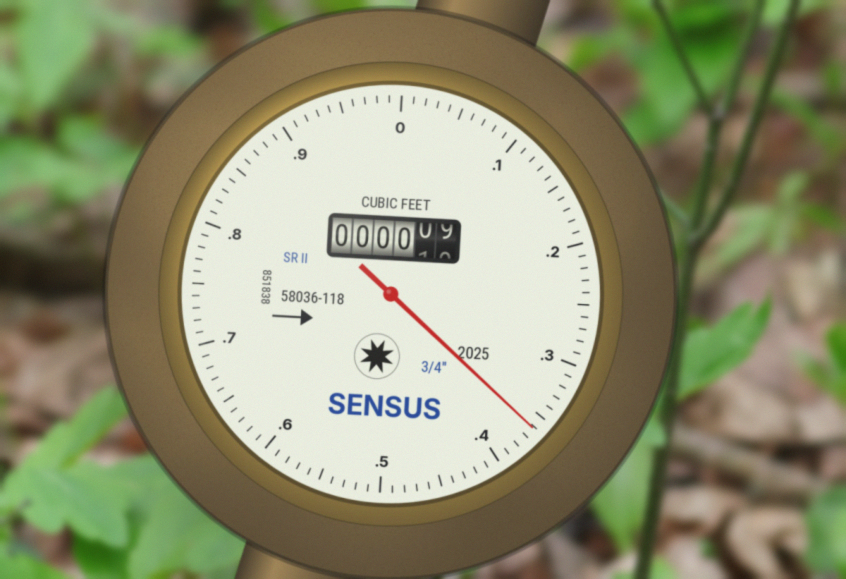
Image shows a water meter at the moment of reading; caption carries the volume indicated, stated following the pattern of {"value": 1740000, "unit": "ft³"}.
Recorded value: {"value": 9.36, "unit": "ft³"}
